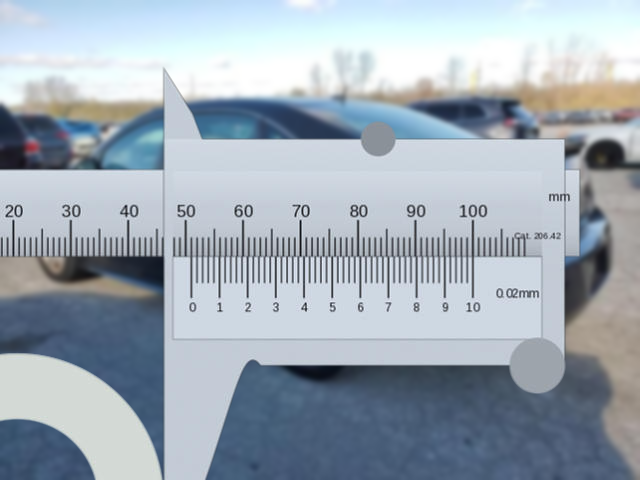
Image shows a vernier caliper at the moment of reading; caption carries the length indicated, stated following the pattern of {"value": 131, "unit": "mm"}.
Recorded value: {"value": 51.0, "unit": "mm"}
